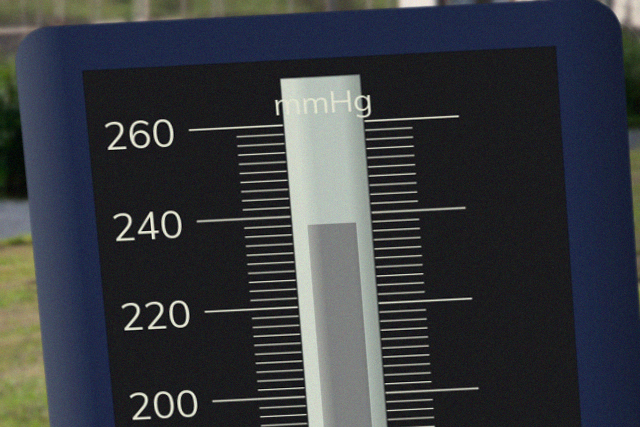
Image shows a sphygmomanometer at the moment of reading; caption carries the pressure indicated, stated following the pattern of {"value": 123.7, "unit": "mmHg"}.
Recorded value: {"value": 238, "unit": "mmHg"}
